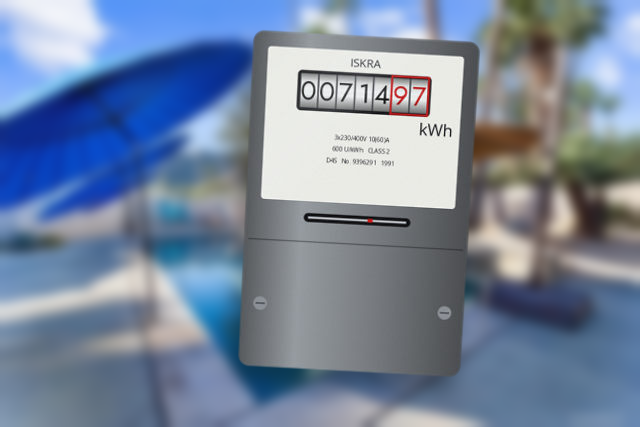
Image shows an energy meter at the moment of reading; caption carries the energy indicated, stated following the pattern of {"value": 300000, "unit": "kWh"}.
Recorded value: {"value": 714.97, "unit": "kWh"}
